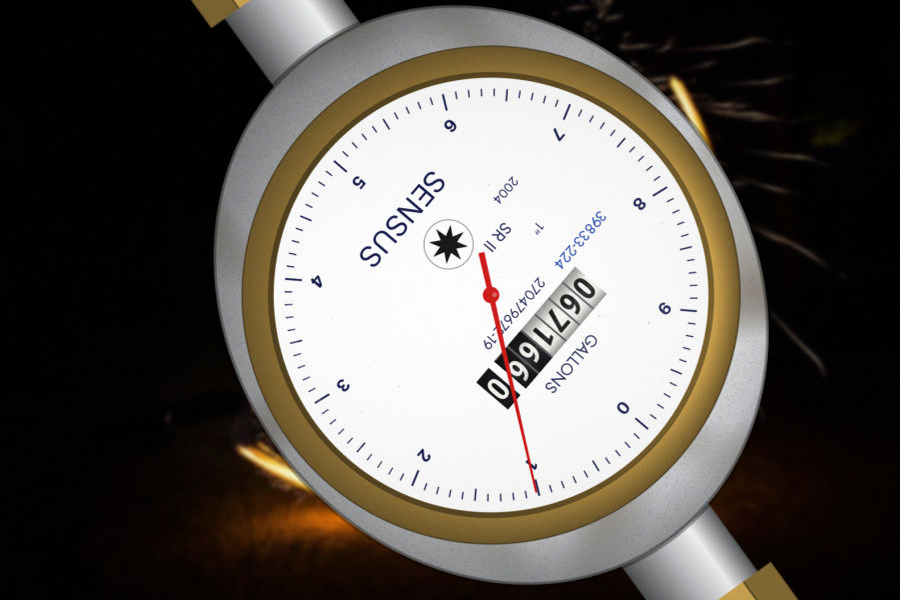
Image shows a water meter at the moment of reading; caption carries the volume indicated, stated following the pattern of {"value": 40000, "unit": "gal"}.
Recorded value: {"value": 671661.0, "unit": "gal"}
